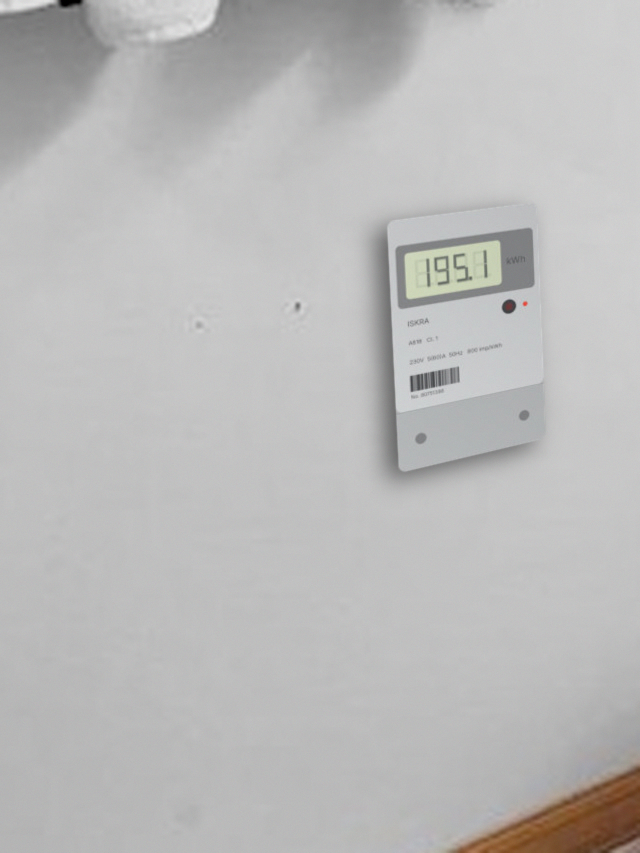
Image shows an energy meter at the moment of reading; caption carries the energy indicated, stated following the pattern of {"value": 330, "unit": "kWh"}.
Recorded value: {"value": 195.1, "unit": "kWh"}
